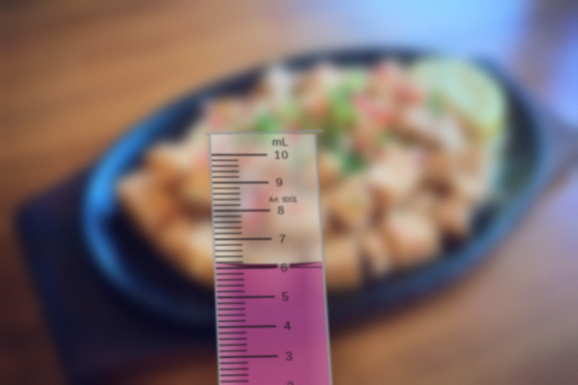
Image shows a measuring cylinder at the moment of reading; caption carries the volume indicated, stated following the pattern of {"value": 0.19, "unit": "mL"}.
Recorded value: {"value": 6, "unit": "mL"}
